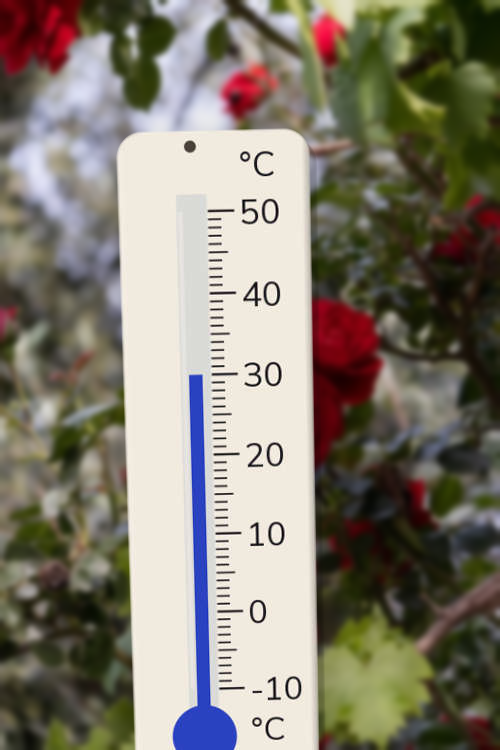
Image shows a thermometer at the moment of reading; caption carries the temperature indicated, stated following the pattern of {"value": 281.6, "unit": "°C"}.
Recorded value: {"value": 30, "unit": "°C"}
